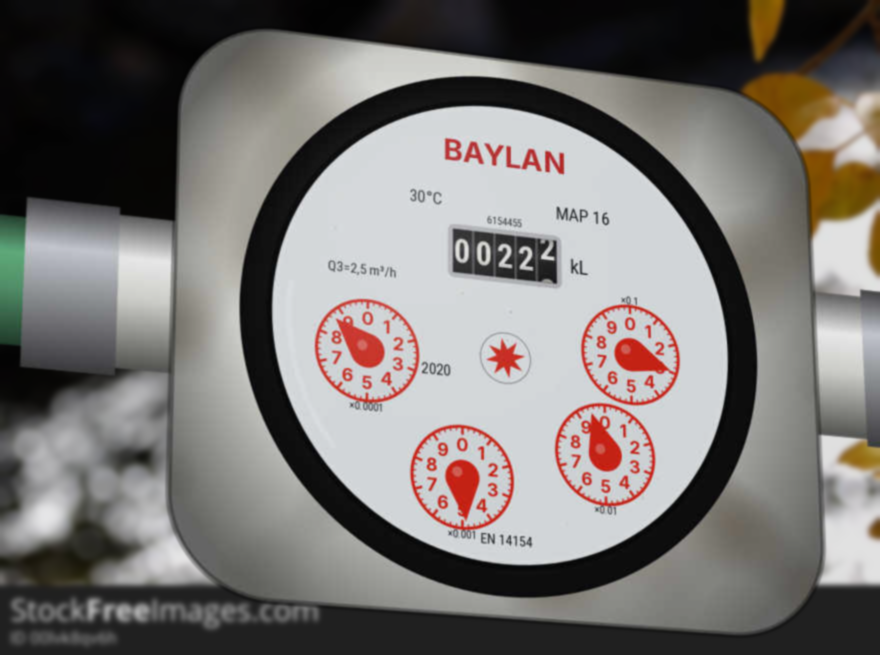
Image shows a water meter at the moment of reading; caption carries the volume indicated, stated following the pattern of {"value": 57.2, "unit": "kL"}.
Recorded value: {"value": 222.2948, "unit": "kL"}
